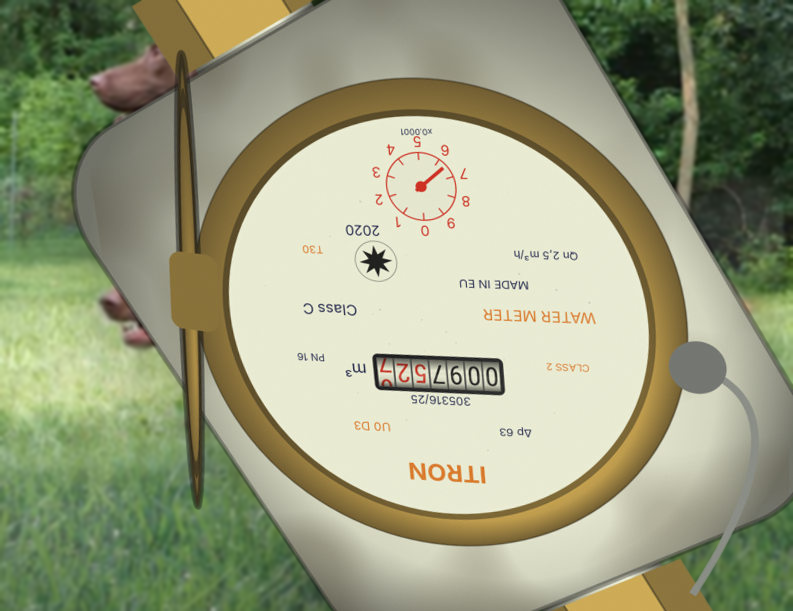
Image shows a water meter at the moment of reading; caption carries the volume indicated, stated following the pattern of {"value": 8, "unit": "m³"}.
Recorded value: {"value": 97.5266, "unit": "m³"}
